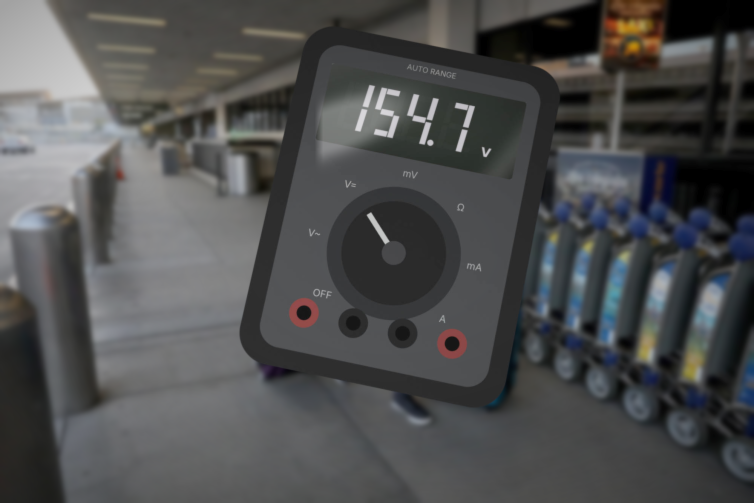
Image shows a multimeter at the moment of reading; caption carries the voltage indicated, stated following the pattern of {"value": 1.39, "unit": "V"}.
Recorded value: {"value": 154.7, "unit": "V"}
